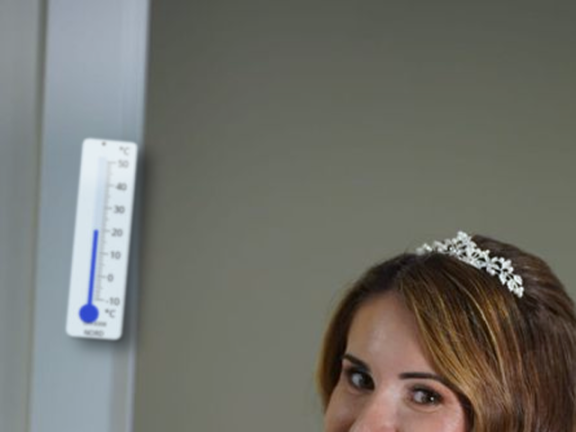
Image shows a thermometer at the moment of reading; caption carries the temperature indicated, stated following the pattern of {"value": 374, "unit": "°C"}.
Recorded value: {"value": 20, "unit": "°C"}
